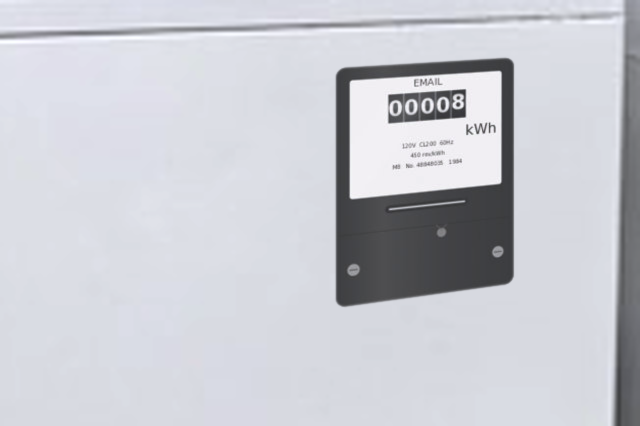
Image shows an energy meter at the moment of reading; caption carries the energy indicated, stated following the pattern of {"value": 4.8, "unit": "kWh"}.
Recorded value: {"value": 8, "unit": "kWh"}
